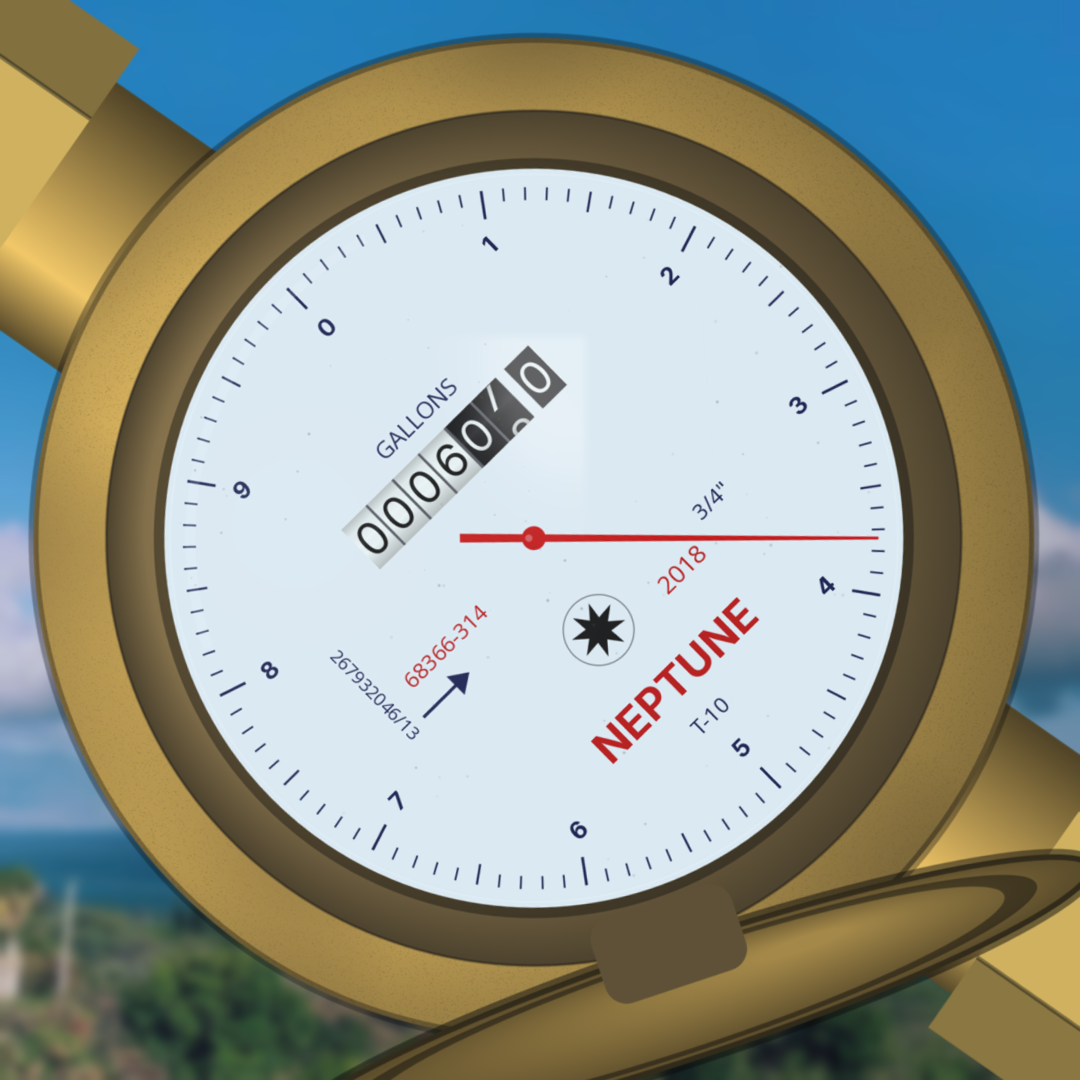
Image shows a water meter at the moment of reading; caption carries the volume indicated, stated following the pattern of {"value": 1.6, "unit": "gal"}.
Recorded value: {"value": 6073.7, "unit": "gal"}
